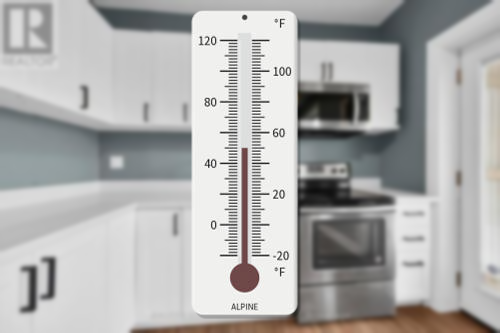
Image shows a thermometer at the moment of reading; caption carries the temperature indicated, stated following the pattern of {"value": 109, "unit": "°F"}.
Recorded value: {"value": 50, "unit": "°F"}
